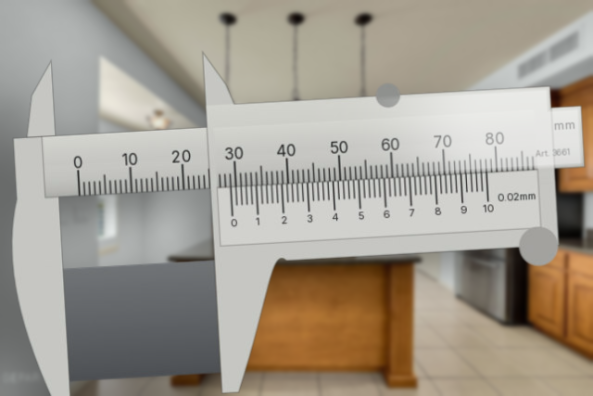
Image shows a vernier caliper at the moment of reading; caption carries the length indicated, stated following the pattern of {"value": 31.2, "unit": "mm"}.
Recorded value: {"value": 29.0, "unit": "mm"}
